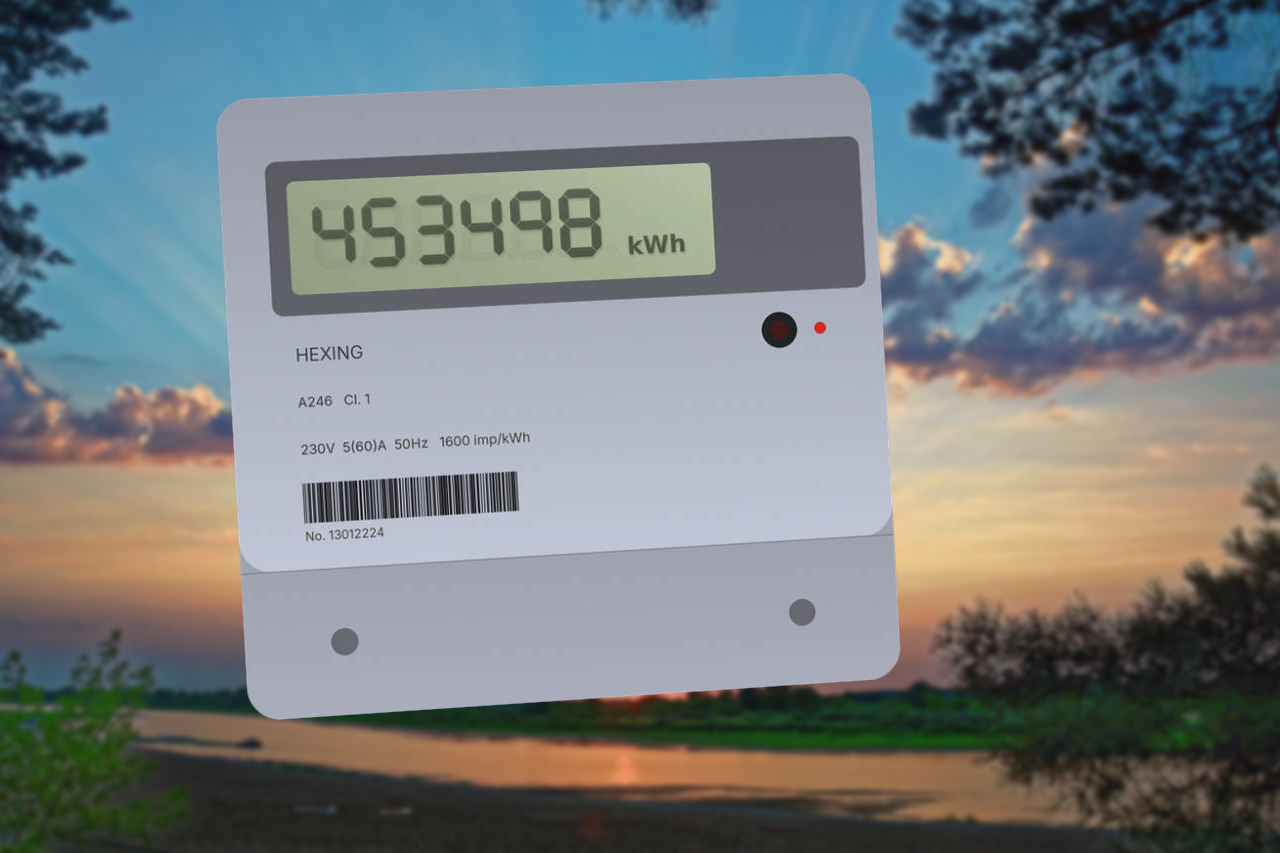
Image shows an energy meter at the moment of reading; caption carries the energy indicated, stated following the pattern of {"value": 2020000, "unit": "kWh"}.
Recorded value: {"value": 453498, "unit": "kWh"}
